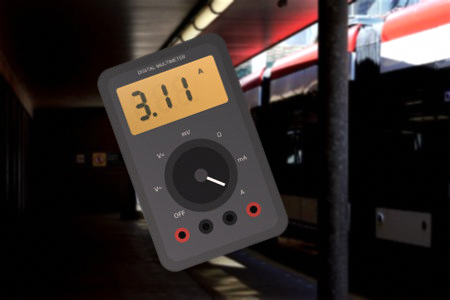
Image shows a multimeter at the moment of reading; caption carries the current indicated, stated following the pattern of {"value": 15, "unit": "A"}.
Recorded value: {"value": 3.11, "unit": "A"}
